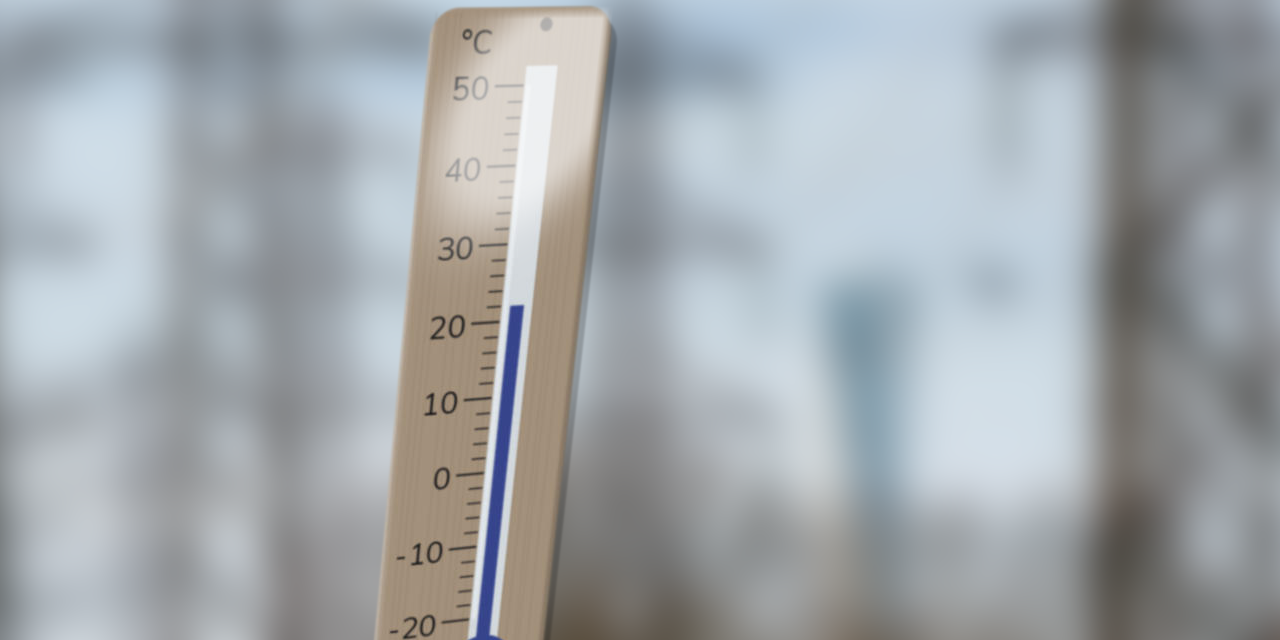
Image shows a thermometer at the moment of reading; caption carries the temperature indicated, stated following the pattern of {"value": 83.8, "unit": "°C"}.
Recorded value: {"value": 22, "unit": "°C"}
